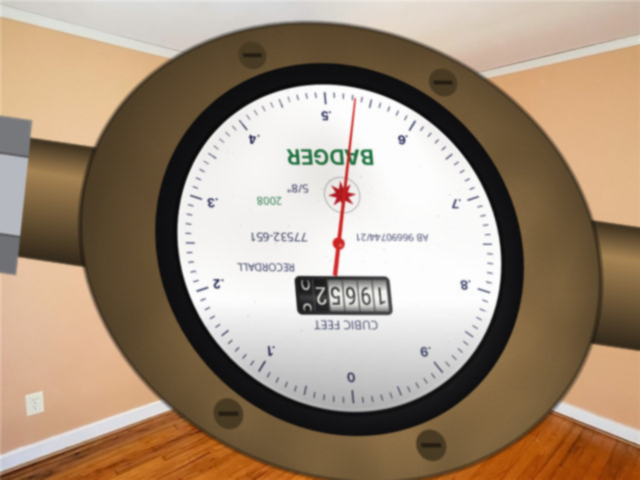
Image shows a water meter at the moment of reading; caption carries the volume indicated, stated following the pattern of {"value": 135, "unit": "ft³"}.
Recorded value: {"value": 196528.53, "unit": "ft³"}
